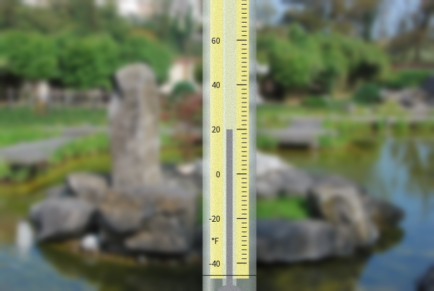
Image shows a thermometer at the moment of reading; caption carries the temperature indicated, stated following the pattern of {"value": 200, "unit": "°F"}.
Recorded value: {"value": 20, "unit": "°F"}
